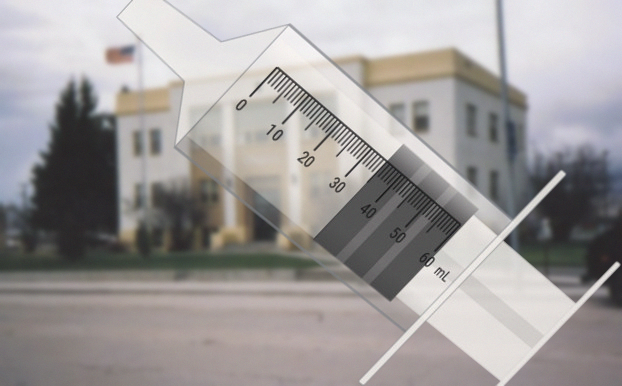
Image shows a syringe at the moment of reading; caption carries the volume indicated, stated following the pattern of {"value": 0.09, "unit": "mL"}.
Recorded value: {"value": 35, "unit": "mL"}
